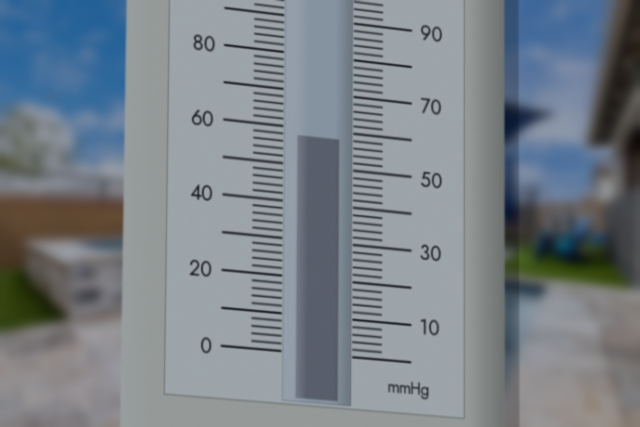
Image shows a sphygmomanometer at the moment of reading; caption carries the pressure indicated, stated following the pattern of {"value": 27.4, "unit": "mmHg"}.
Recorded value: {"value": 58, "unit": "mmHg"}
